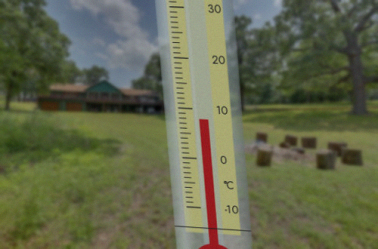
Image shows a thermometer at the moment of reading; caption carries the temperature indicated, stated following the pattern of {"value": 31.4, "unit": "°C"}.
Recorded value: {"value": 8, "unit": "°C"}
